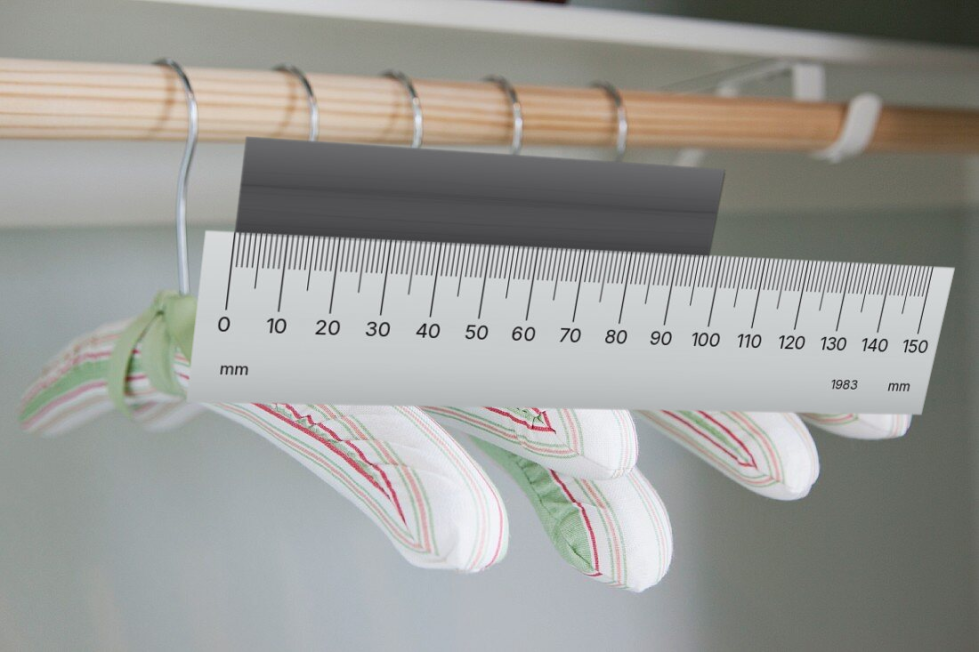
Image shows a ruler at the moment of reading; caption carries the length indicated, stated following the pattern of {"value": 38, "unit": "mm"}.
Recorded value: {"value": 97, "unit": "mm"}
